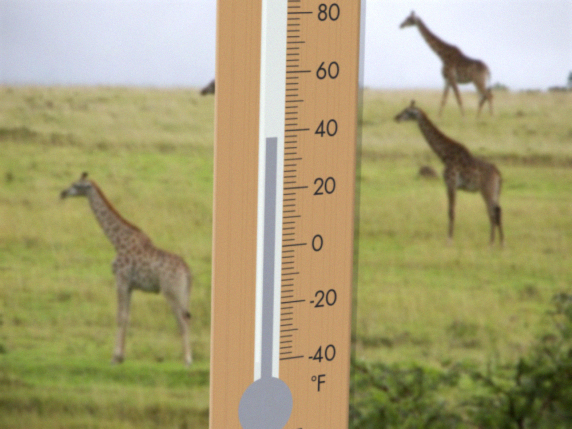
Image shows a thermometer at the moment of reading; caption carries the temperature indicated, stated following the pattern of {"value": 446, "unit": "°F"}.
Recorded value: {"value": 38, "unit": "°F"}
